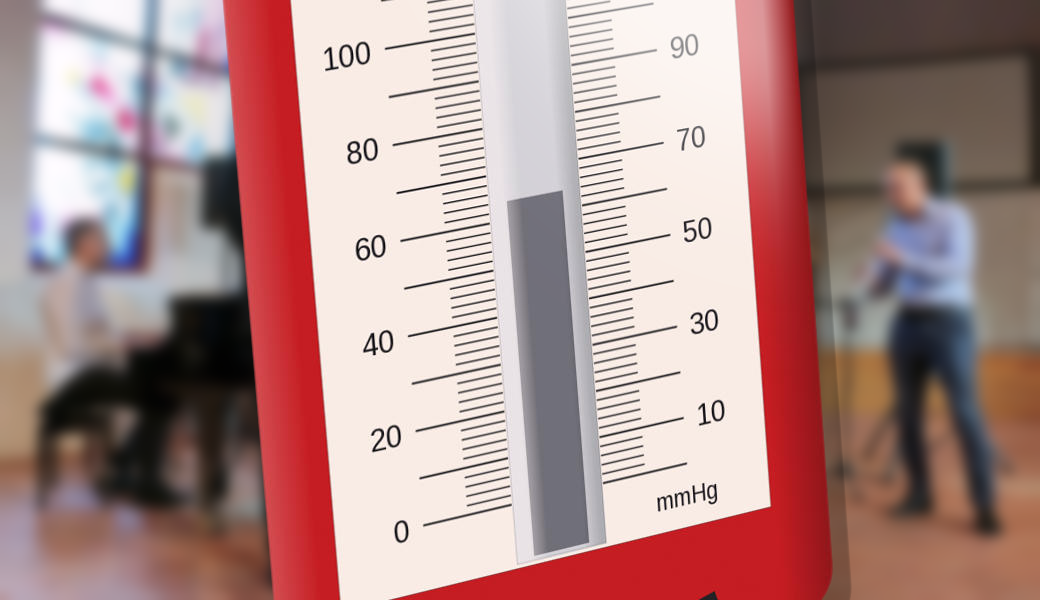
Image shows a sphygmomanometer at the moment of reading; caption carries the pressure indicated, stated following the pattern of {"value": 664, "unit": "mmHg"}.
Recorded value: {"value": 64, "unit": "mmHg"}
